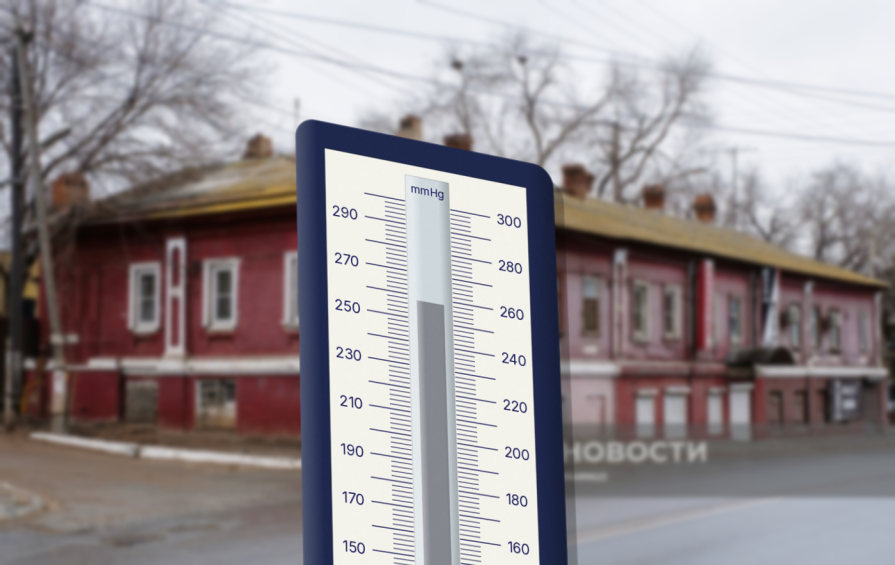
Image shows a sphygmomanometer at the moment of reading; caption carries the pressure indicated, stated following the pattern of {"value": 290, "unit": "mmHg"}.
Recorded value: {"value": 258, "unit": "mmHg"}
